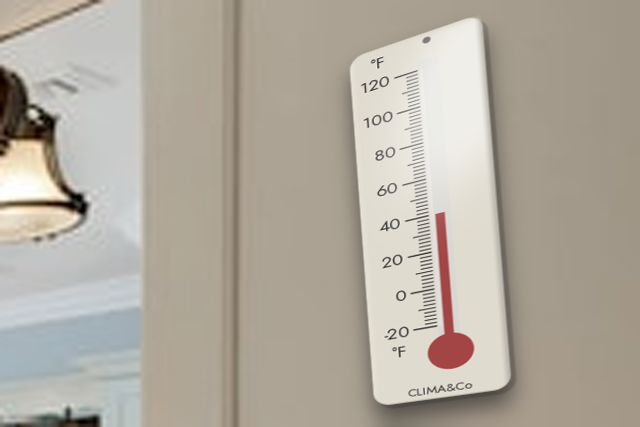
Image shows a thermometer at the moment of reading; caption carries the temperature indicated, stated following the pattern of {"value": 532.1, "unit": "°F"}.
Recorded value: {"value": 40, "unit": "°F"}
